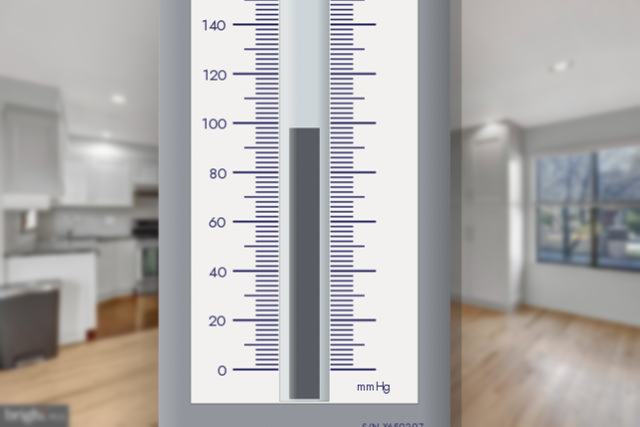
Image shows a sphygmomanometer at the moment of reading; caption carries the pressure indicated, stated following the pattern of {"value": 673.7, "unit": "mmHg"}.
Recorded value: {"value": 98, "unit": "mmHg"}
